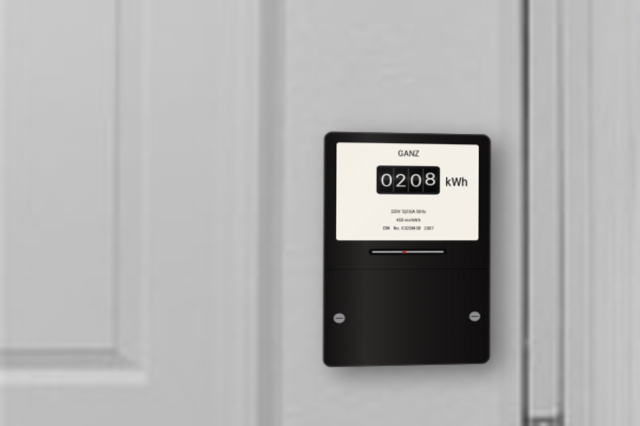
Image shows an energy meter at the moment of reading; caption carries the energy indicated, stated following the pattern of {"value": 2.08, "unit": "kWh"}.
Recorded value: {"value": 208, "unit": "kWh"}
